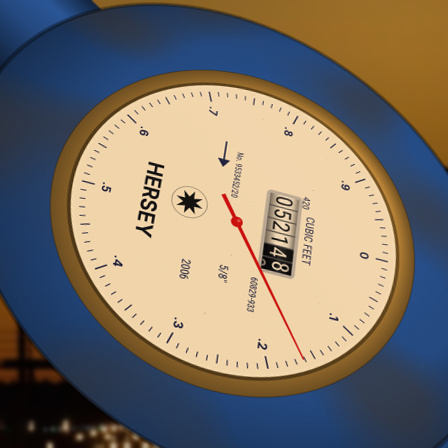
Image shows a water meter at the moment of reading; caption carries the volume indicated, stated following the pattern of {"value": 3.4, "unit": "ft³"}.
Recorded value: {"value": 52148.16, "unit": "ft³"}
